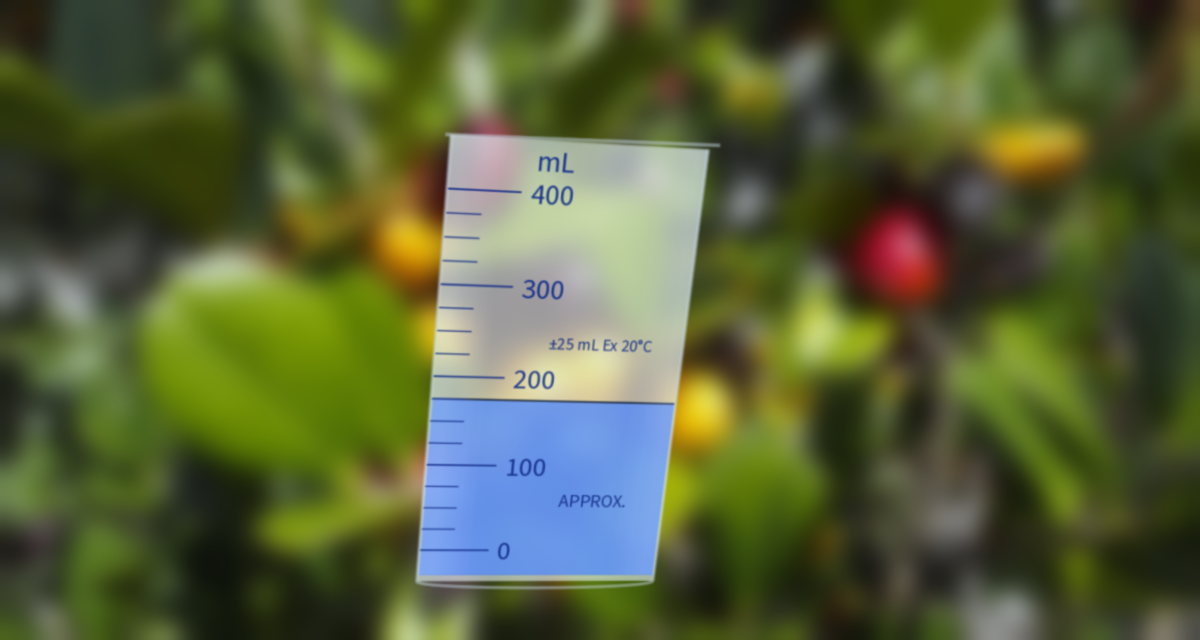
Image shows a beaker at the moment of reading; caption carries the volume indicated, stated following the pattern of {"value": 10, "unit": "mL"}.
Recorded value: {"value": 175, "unit": "mL"}
